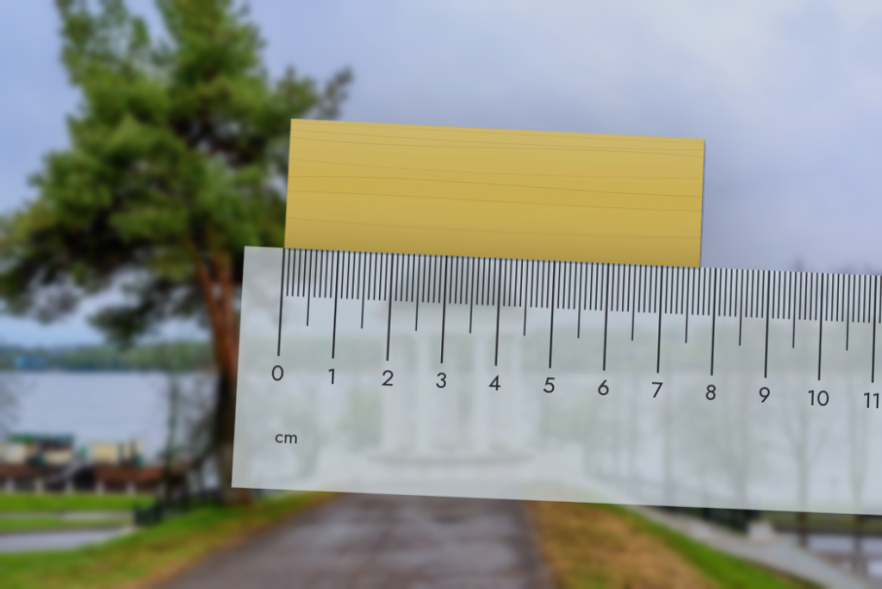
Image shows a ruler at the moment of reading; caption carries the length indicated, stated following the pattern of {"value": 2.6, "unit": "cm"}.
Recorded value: {"value": 7.7, "unit": "cm"}
